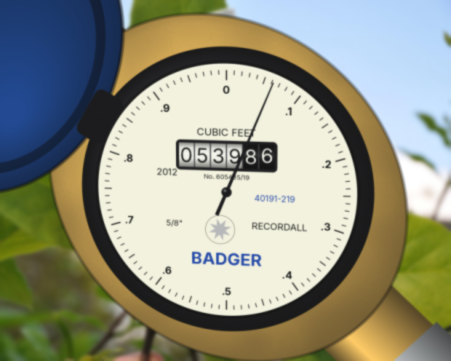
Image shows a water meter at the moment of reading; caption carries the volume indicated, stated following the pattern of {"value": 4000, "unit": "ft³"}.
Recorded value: {"value": 53986.06, "unit": "ft³"}
